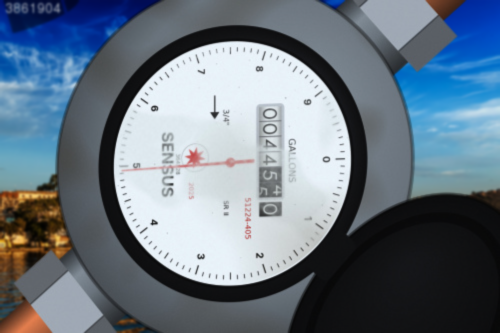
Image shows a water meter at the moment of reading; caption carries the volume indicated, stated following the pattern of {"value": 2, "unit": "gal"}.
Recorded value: {"value": 44544.9, "unit": "gal"}
